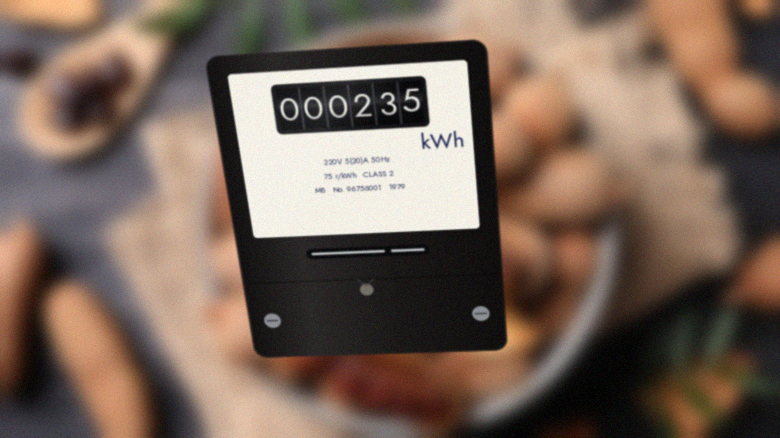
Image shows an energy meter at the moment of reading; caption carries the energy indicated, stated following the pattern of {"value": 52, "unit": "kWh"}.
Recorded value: {"value": 235, "unit": "kWh"}
